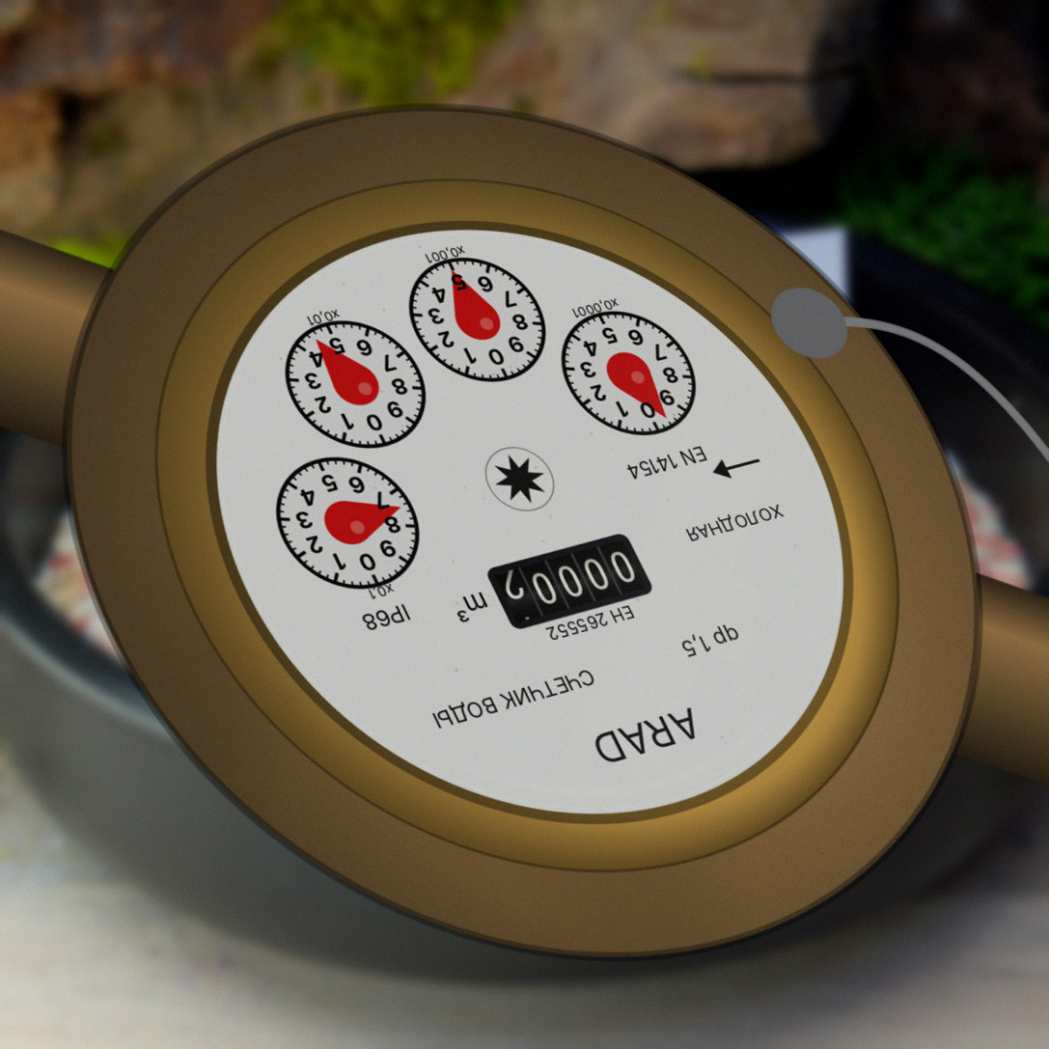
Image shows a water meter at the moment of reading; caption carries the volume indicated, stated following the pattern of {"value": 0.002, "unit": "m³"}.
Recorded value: {"value": 1.7449, "unit": "m³"}
